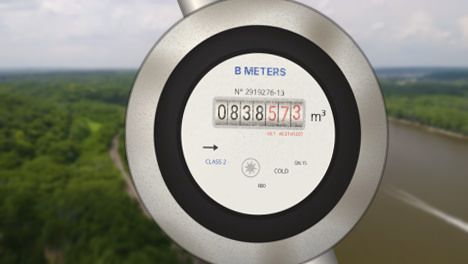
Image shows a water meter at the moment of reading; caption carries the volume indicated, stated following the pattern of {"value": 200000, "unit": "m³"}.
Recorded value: {"value": 838.573, "unit": "m³"}
